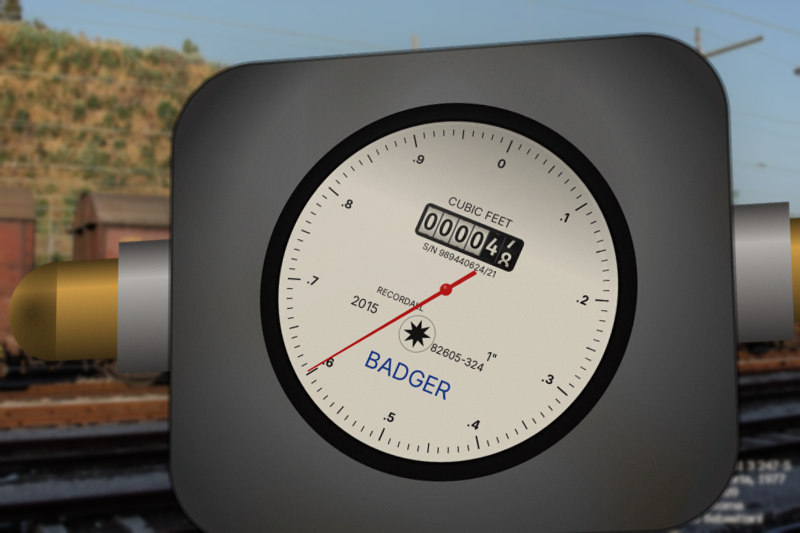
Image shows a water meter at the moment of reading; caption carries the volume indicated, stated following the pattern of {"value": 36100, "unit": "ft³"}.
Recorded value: {"value": 47.60, "unit": "ft³"}
